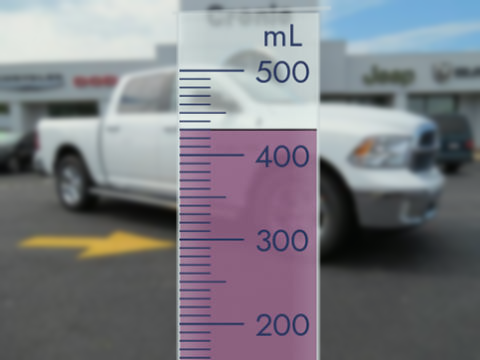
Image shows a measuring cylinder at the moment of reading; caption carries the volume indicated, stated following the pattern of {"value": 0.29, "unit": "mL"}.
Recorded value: {"value": 430, "unit": "mL"}
